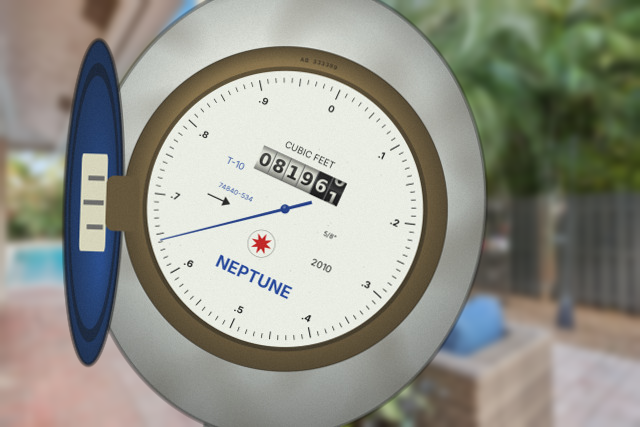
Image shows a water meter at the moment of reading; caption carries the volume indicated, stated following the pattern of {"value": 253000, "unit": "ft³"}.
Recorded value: {"value": 81960.64, "unit": "ft³"}
